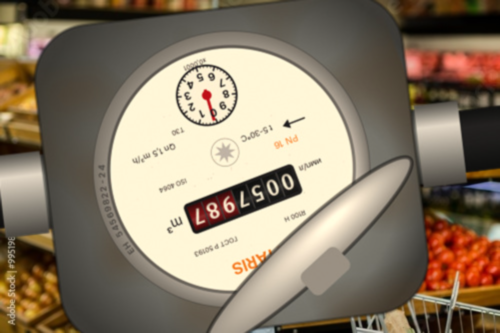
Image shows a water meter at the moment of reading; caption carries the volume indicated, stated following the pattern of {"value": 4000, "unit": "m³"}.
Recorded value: {"value": 57.9870, "unit": "m³"}
